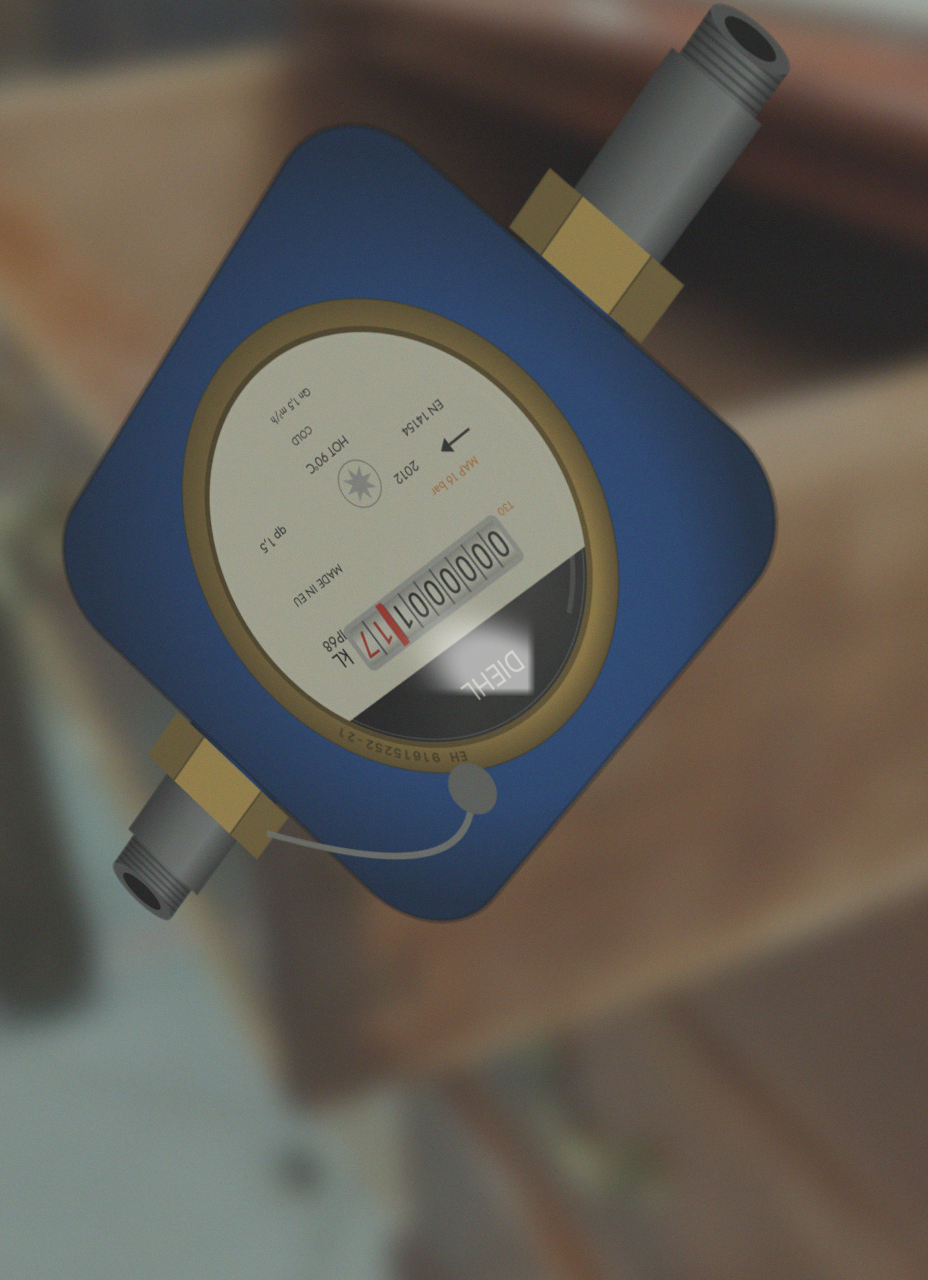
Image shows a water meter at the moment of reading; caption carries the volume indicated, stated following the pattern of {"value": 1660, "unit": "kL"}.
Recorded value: {"value": 1.17, "unit": "kL"}
